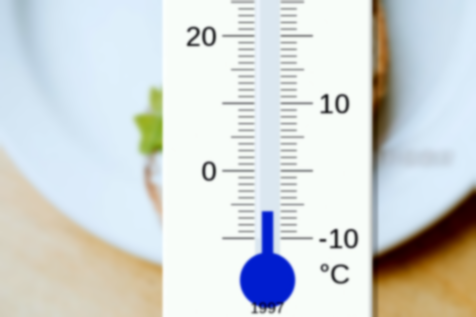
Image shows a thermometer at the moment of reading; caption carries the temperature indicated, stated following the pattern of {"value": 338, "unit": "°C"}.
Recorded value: {"value": -6, "unit": "°C"}
